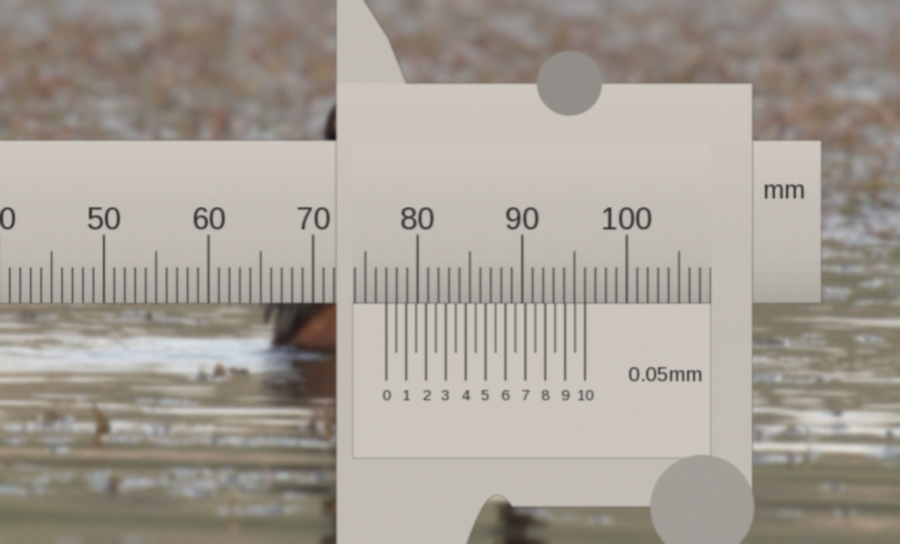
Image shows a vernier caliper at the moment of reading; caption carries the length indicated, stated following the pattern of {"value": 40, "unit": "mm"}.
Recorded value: {"value": 77.0, "unit": "mm"}
